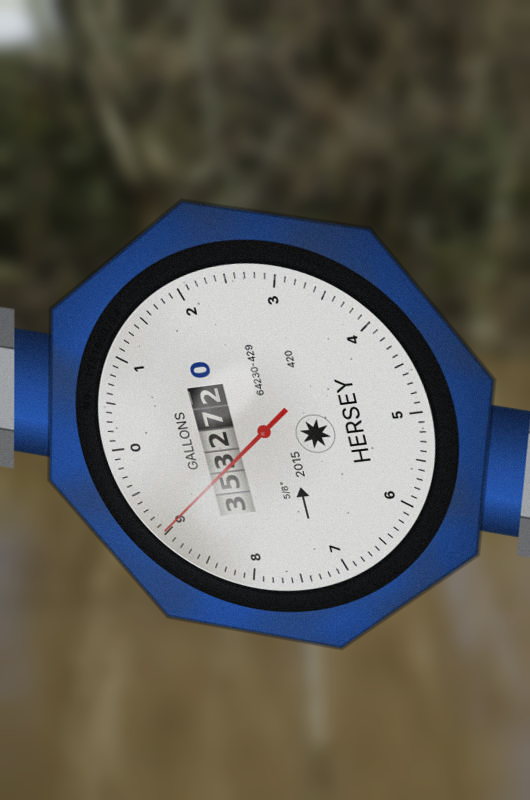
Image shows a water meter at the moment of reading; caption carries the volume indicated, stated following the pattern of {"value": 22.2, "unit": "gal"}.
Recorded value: {"value": 3532719.0, "unit": "gal"}
